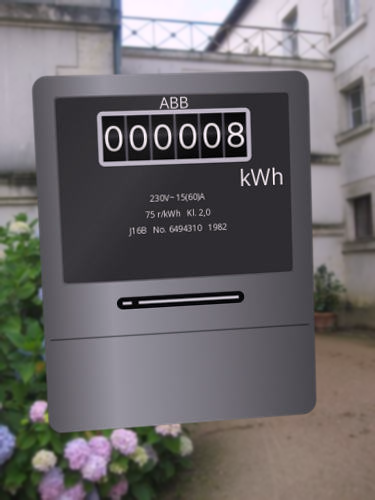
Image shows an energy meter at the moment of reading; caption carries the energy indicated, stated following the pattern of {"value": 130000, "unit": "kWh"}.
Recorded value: {"value": 8, "unit": "kWh"}
